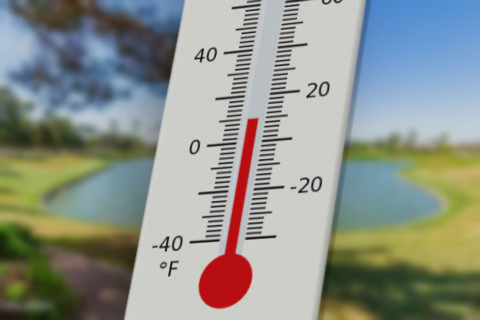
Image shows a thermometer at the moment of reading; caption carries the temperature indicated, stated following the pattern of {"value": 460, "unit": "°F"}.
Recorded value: {"value": 10, "unit": "°F"}
